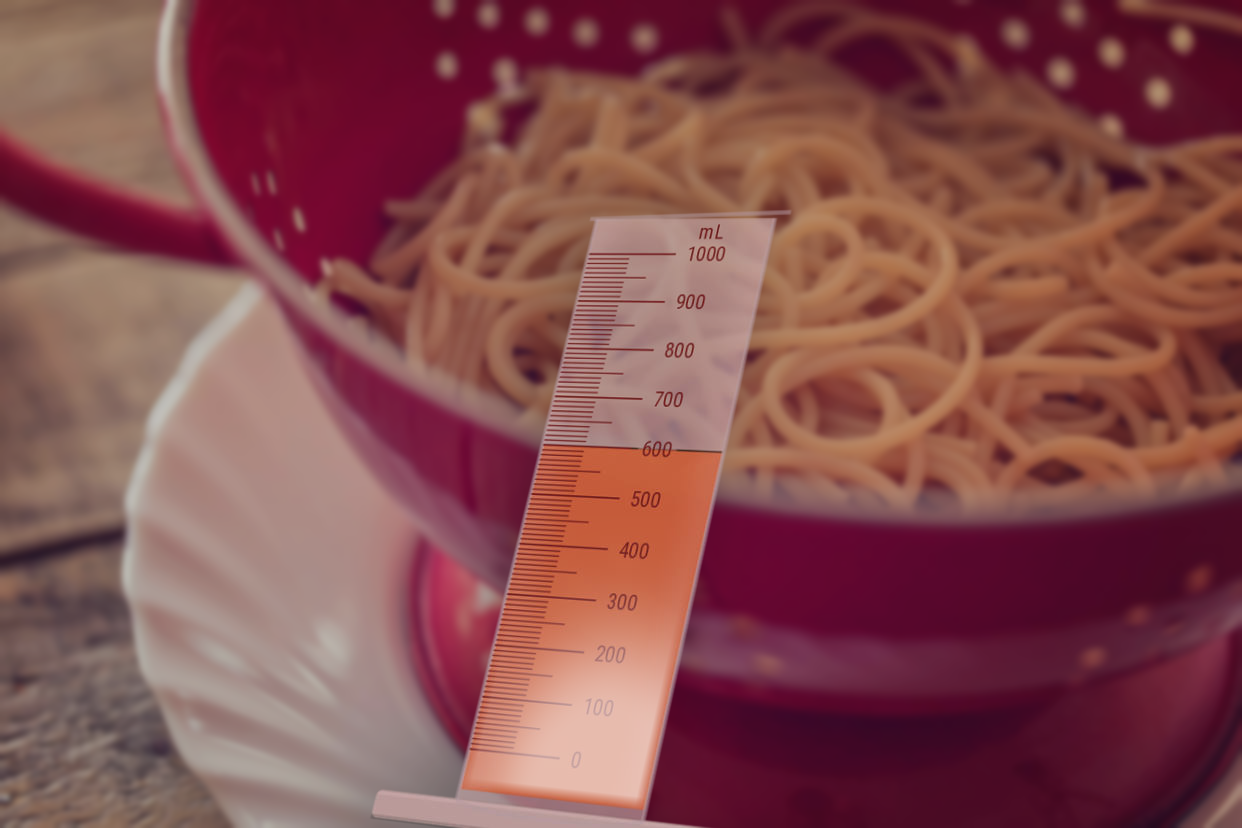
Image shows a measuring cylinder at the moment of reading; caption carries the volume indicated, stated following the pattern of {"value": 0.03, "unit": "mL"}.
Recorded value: {"value": 600, "unit": "mL"}
